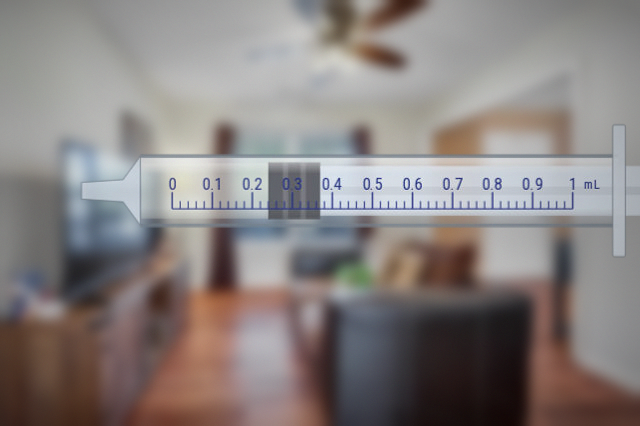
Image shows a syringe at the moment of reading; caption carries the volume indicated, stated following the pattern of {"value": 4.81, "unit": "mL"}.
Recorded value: {"value": 0.24, "unit": "mL"}
